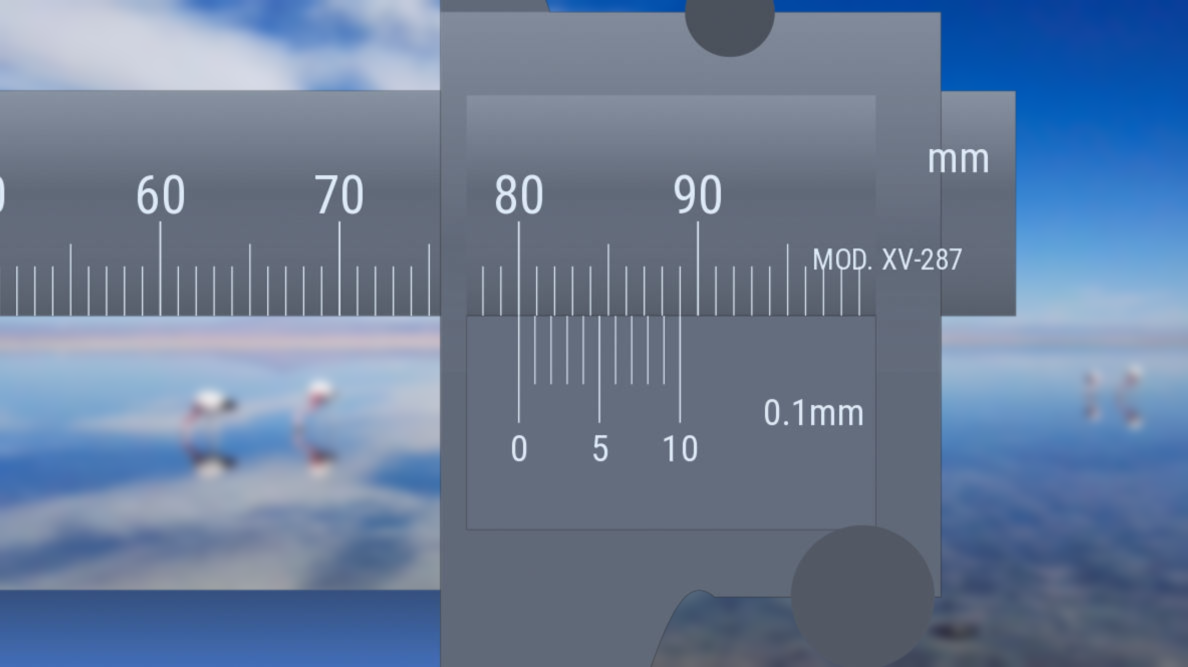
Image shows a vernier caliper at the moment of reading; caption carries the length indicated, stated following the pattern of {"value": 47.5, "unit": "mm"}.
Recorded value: {"value": 80.0, "unit": "mm"}
